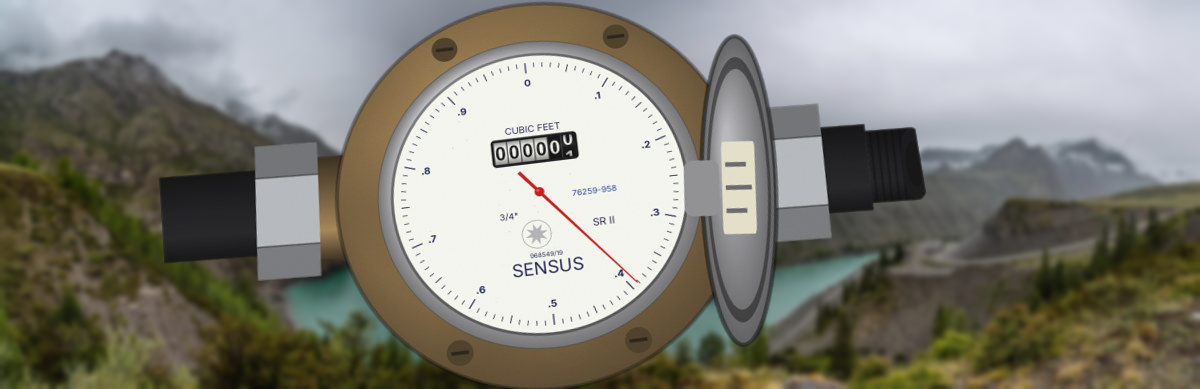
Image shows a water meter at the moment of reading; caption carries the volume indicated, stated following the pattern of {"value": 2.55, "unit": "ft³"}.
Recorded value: {"value": 0.39, "unit": "ft³"}
